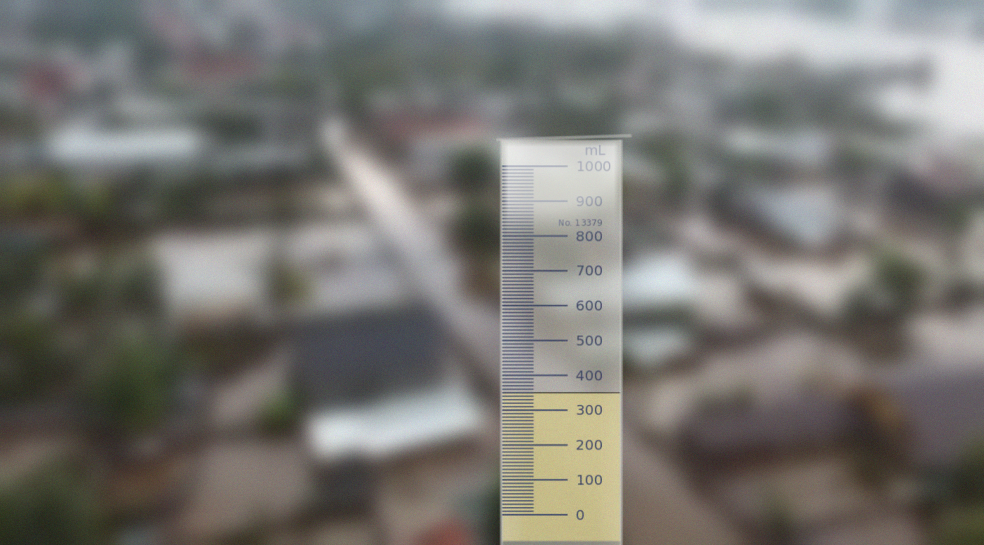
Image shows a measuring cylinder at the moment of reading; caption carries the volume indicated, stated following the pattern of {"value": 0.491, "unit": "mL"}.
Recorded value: {"value": 350, "unit": "mL"}
